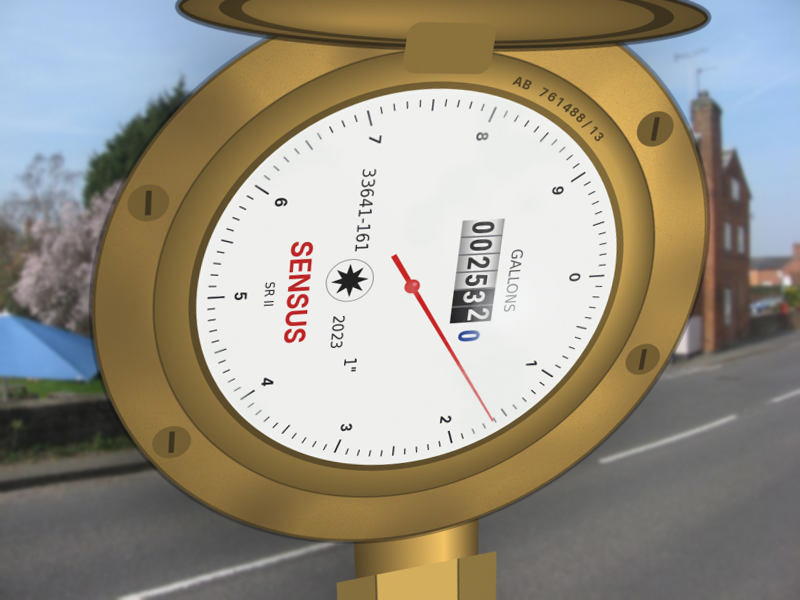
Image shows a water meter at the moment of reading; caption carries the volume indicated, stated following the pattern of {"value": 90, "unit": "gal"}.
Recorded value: {"value": 25321.6, "unit": "gal"}
